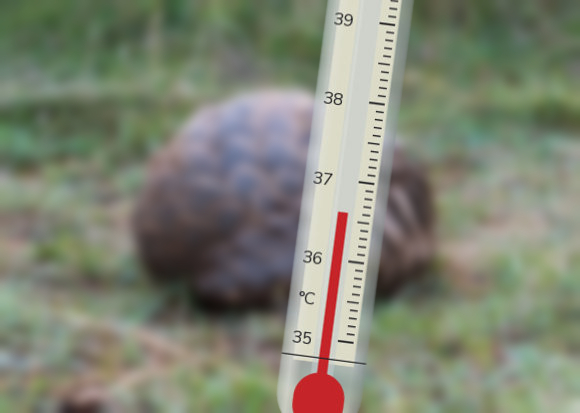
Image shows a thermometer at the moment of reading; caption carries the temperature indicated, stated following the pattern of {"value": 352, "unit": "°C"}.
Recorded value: {"value": 36.6, "unit": "°C"}
